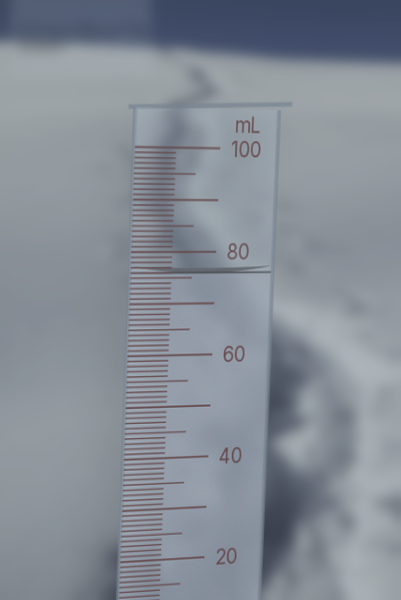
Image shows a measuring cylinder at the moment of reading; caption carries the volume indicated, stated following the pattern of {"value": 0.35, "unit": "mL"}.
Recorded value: {"value": 76, "unit": "mL"}
